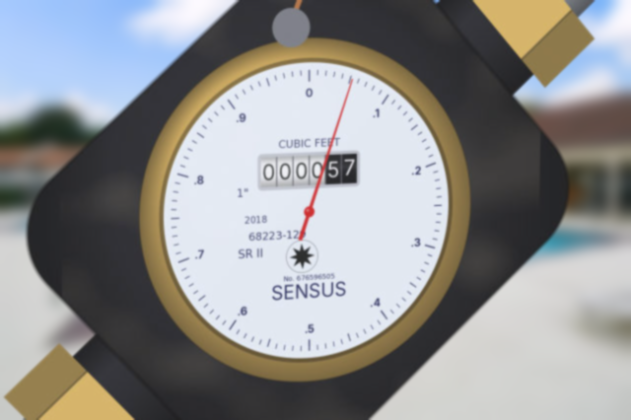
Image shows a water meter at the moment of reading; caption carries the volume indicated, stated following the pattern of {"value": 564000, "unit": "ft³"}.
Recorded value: {"value": 57.05, "unit": "ft³"}
